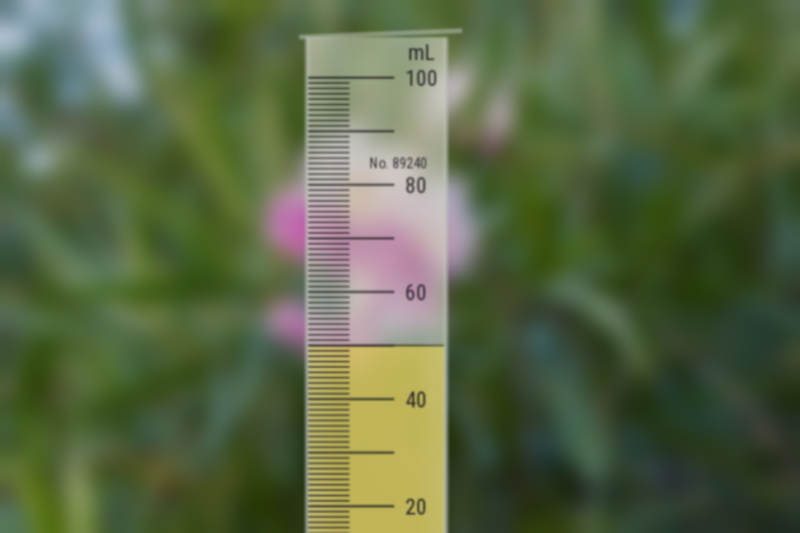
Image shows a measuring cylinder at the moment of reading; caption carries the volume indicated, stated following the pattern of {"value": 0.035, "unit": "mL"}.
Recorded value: {"value": 50, "unit": "mL"}
